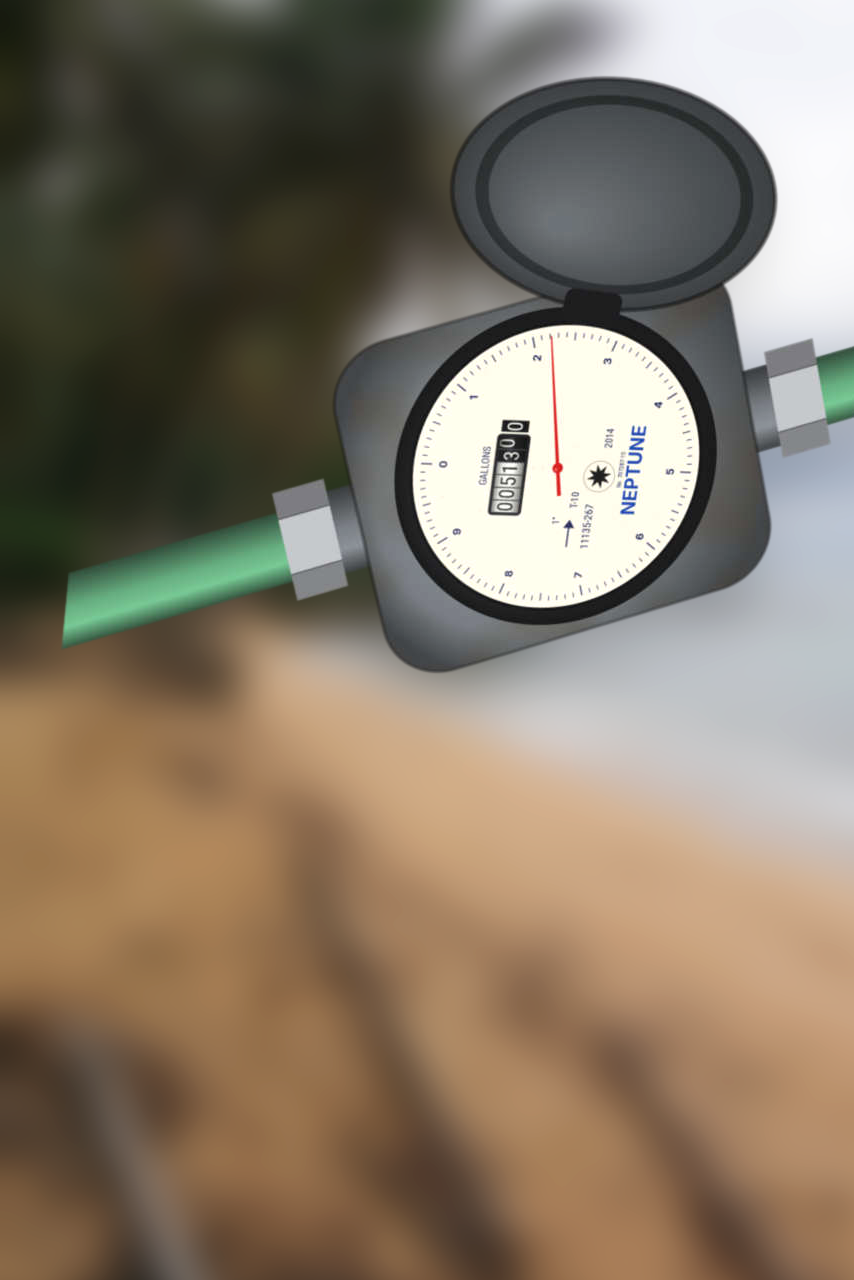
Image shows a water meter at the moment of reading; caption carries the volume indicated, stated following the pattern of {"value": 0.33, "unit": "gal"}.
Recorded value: {"value": 51302.2, "unit": "gal"}
